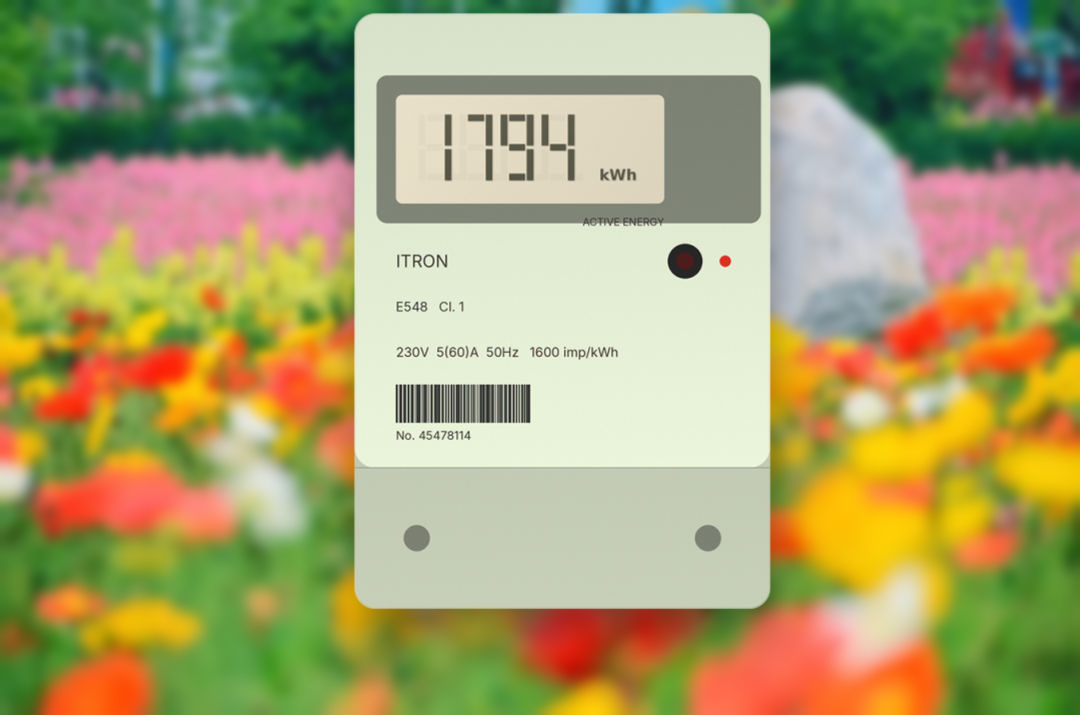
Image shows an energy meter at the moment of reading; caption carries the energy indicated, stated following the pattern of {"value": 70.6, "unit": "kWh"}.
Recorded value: {"value": 1794, "unit": "kWh"}
